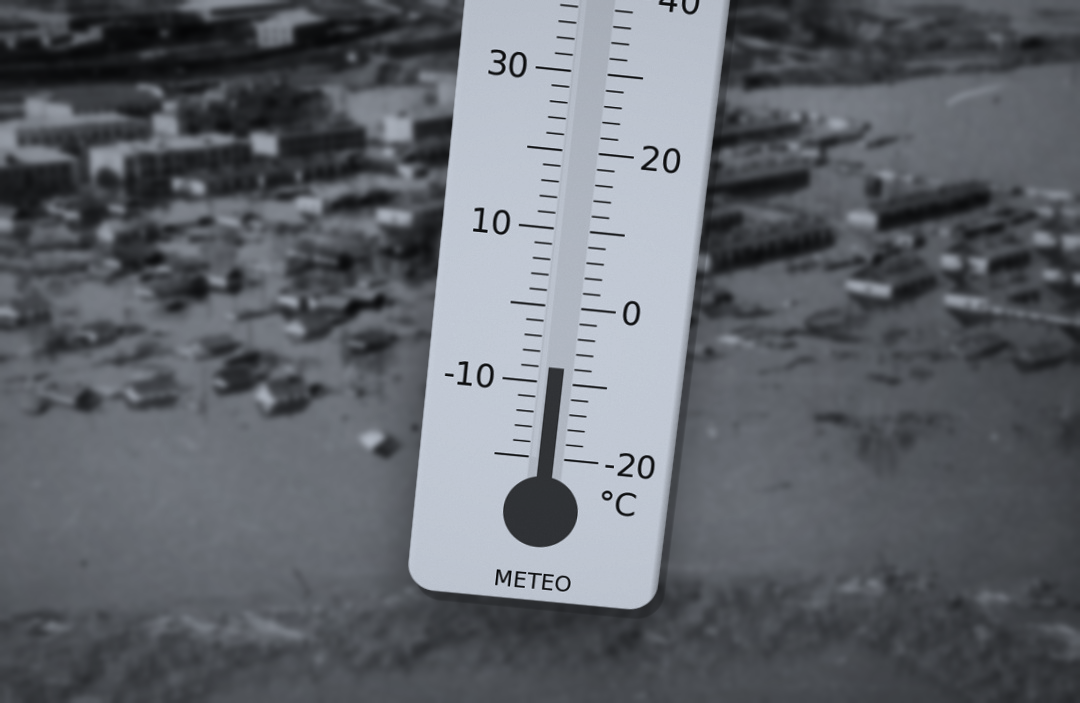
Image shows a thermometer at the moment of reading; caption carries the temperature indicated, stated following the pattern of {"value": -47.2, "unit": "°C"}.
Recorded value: {"value": -8, "unit": "°C"}
